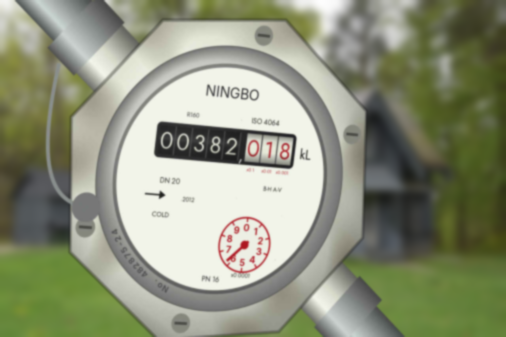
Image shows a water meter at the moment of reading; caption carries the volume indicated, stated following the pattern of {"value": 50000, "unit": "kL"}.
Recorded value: {"value": 382.0186, "unit": "kL"}
